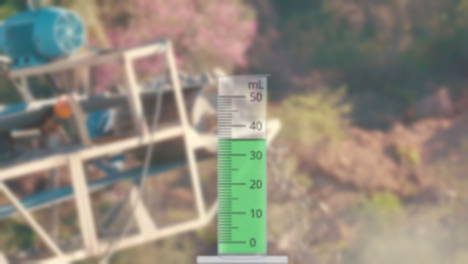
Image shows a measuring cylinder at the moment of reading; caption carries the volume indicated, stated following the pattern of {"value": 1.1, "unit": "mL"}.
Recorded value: {"value": 35, "unit": "mL"}
